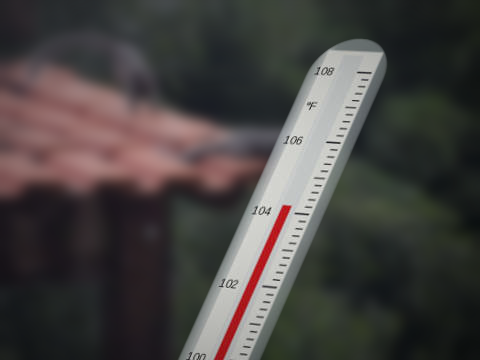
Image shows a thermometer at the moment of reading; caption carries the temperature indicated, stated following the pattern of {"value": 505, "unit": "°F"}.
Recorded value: {"value": 104.2, "unit": "°F"}
